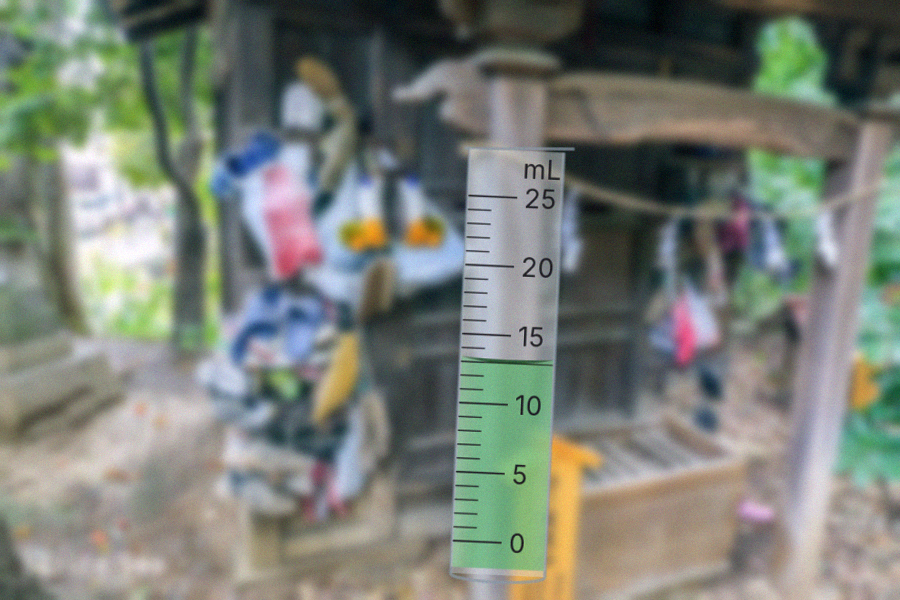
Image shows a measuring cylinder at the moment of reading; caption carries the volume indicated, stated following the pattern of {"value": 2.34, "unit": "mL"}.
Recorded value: {"value": 13, "unit": "mL"}
